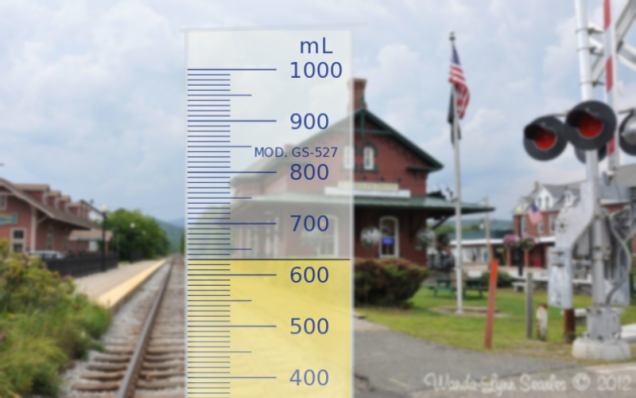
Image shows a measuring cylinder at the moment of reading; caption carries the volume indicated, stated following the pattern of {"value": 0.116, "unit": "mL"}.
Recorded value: {"value": 630, "unit": "mL"}
